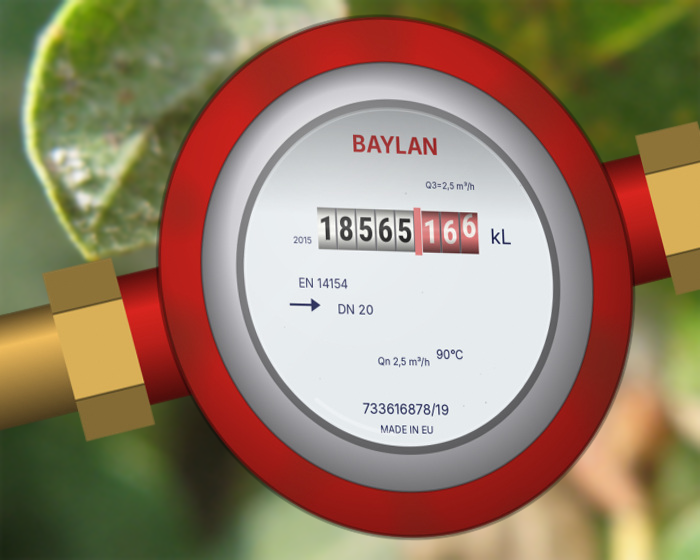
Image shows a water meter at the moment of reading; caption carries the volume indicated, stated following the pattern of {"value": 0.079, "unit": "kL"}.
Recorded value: {"value": 18565.166, "unit": "kL"}
